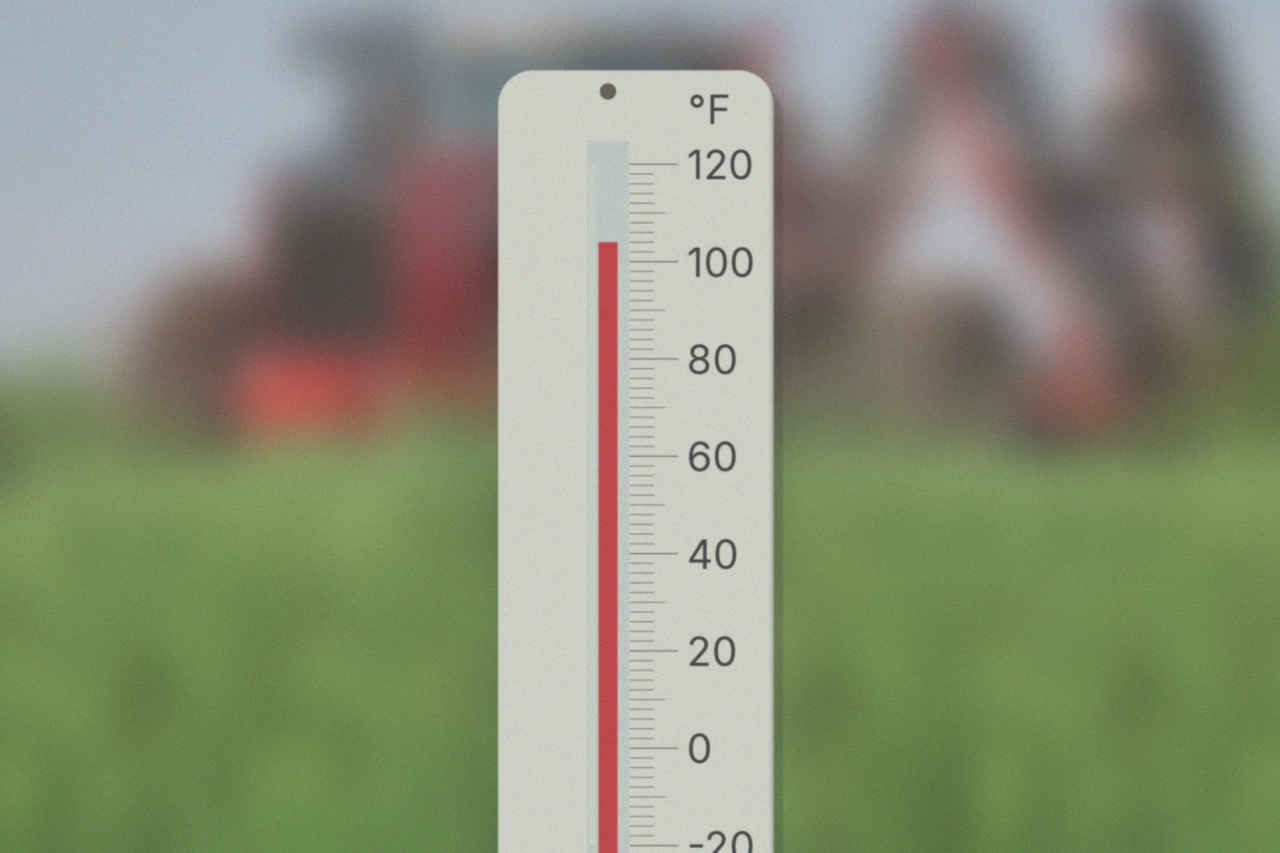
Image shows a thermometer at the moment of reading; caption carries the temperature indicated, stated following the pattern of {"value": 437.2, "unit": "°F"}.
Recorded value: {"value": 104, "unit": "°F"}
